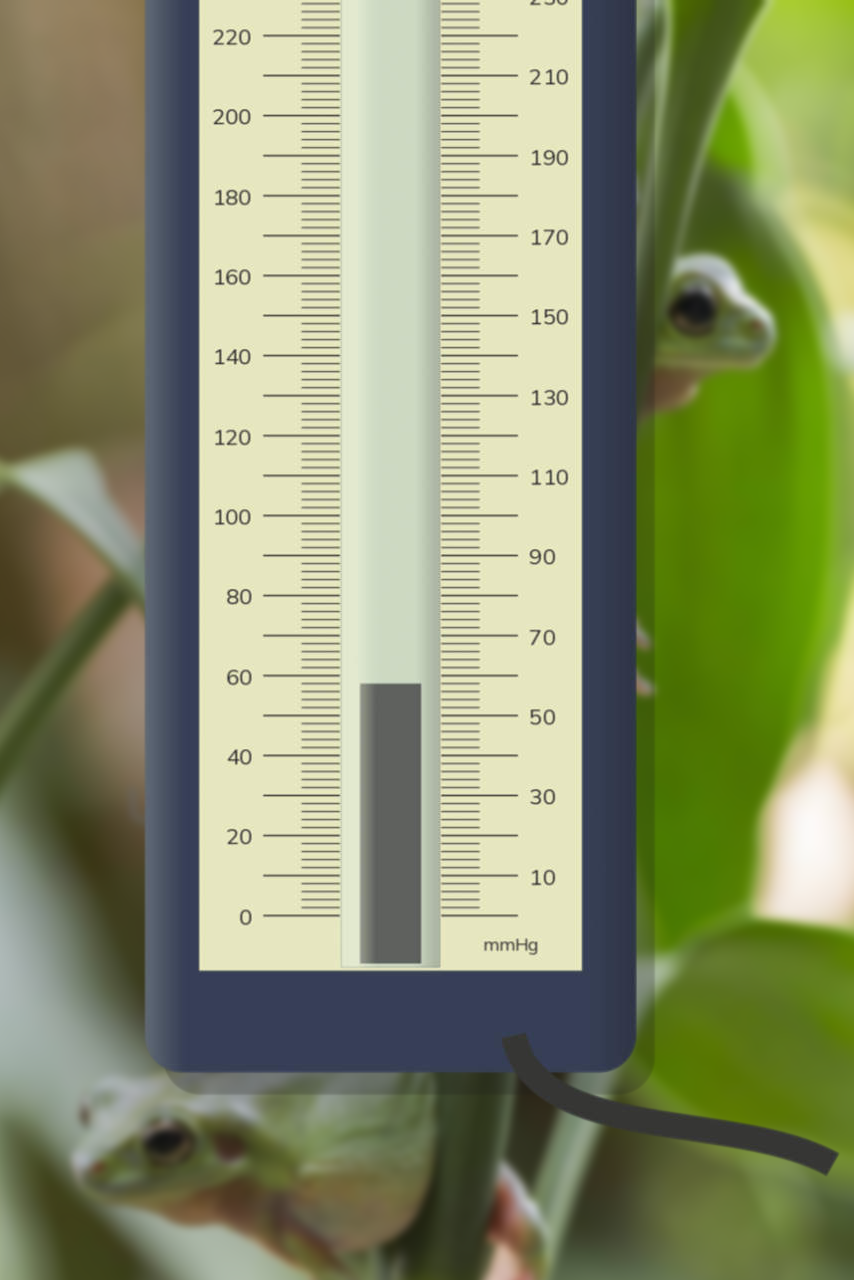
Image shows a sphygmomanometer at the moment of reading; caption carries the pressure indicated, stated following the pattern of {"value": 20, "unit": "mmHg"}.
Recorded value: {"value": 58, "unit": "mmHg"}
